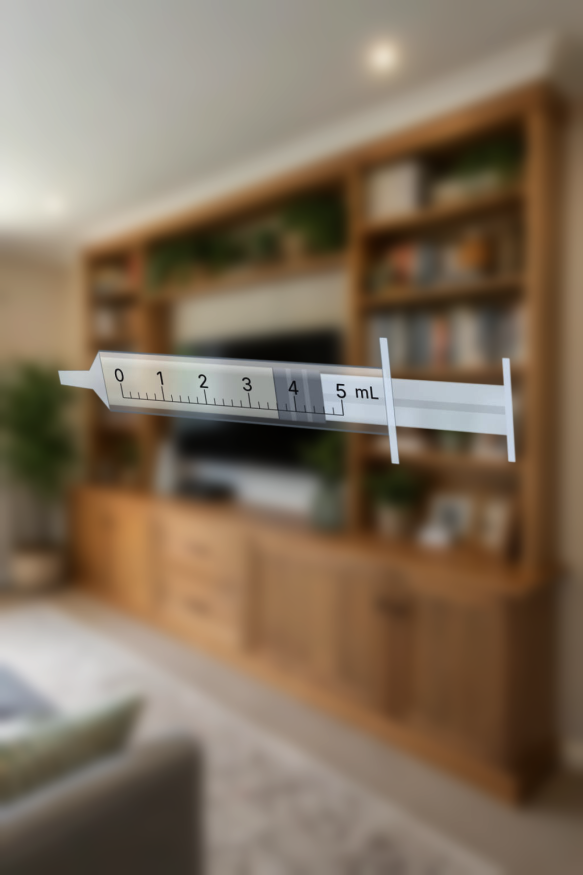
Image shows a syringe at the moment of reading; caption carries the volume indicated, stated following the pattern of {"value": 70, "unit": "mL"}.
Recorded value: {"value": 3.6, "unit": "mL"}
